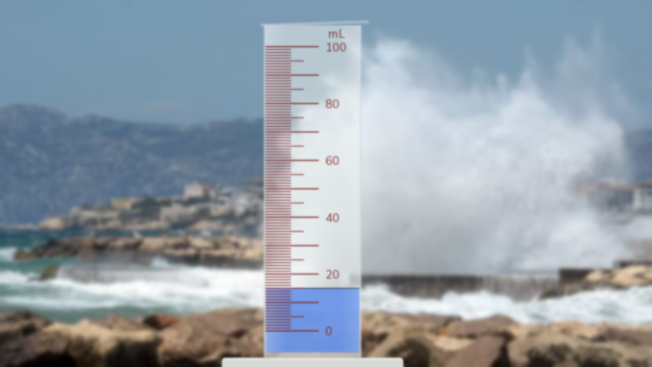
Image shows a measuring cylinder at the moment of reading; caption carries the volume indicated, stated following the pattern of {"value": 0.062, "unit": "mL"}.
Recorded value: {"value": 15, "unit": "mL"}
